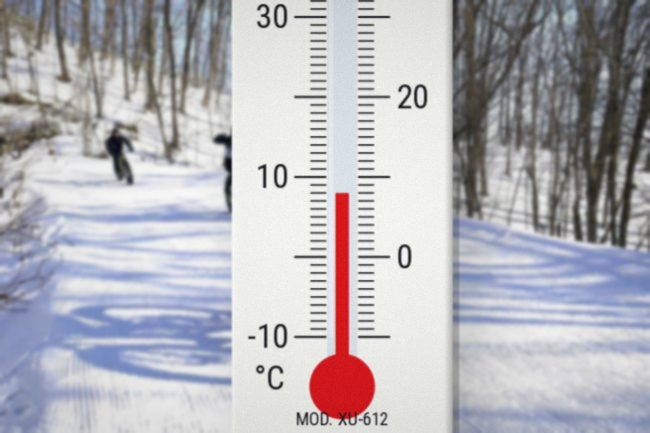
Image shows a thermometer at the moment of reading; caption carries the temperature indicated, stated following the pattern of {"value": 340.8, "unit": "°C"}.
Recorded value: {"value": 8, "unit": "°C"}
